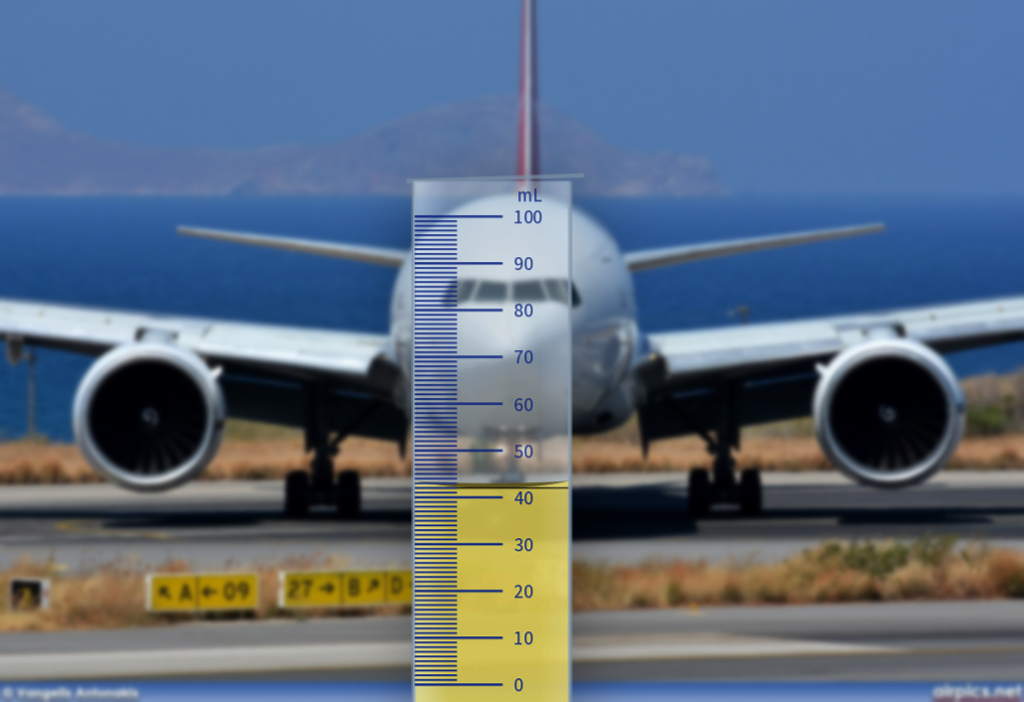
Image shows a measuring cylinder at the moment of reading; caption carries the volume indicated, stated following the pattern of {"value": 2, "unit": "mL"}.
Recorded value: {"value": 42, "unit": "mL"}
